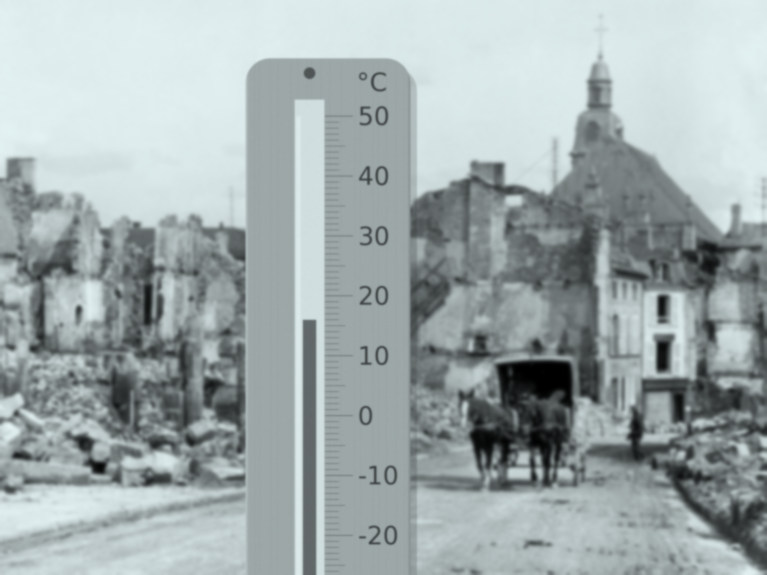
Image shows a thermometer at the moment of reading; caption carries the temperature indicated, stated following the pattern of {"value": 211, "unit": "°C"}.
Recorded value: {"value": 16, "unit": "°C"}
